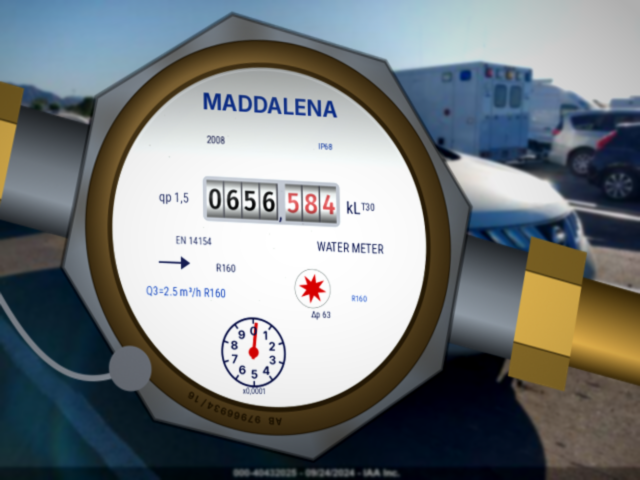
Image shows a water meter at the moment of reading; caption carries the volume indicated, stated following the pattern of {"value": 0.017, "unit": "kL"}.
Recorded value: {"value": 656.5840, "unit": "kL"}
